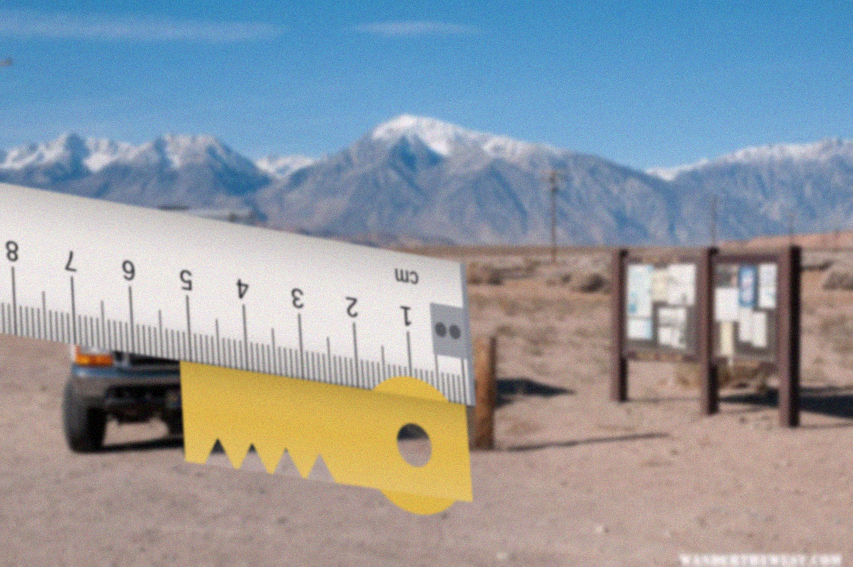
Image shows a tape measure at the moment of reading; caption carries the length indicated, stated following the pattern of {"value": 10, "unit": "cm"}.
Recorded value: {"value": 5.2, "unit": "cm"}
